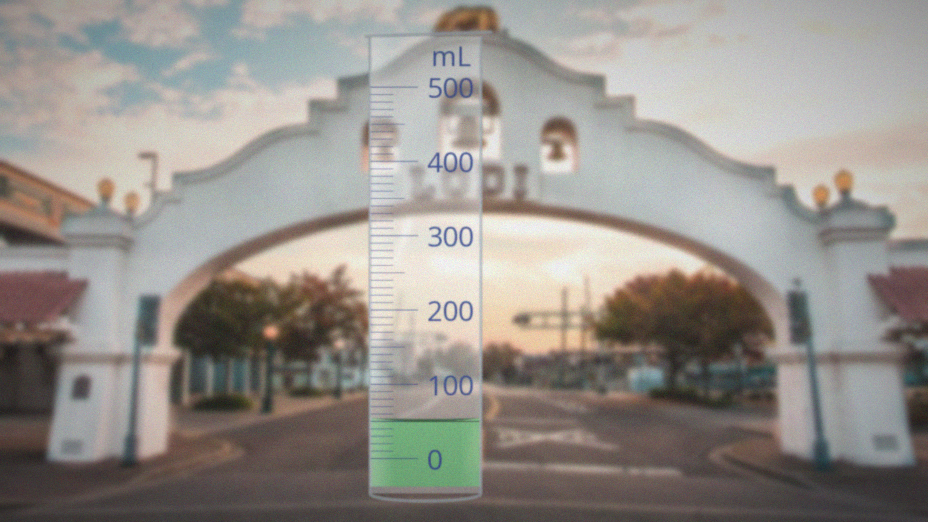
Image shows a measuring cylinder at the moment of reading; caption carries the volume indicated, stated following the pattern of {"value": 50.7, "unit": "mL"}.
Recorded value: {"value": 50, "unit": "mL"}
